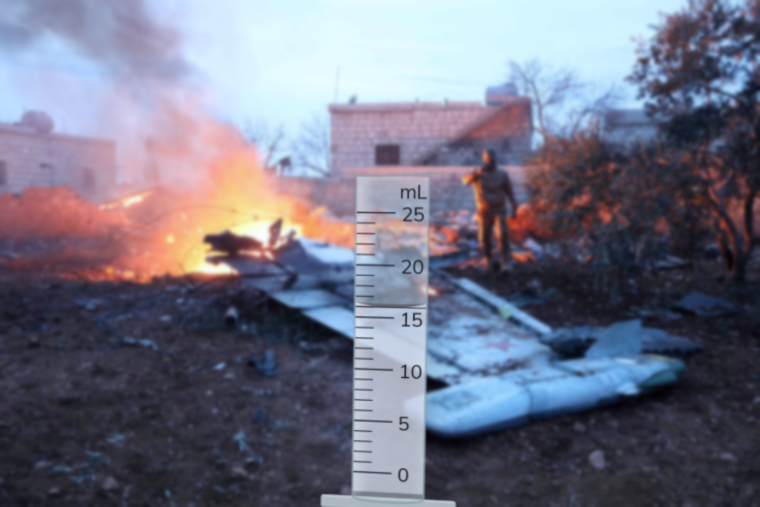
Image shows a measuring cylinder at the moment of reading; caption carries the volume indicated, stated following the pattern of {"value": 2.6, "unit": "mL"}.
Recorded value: {"value": 16, "unit": "mL"}
